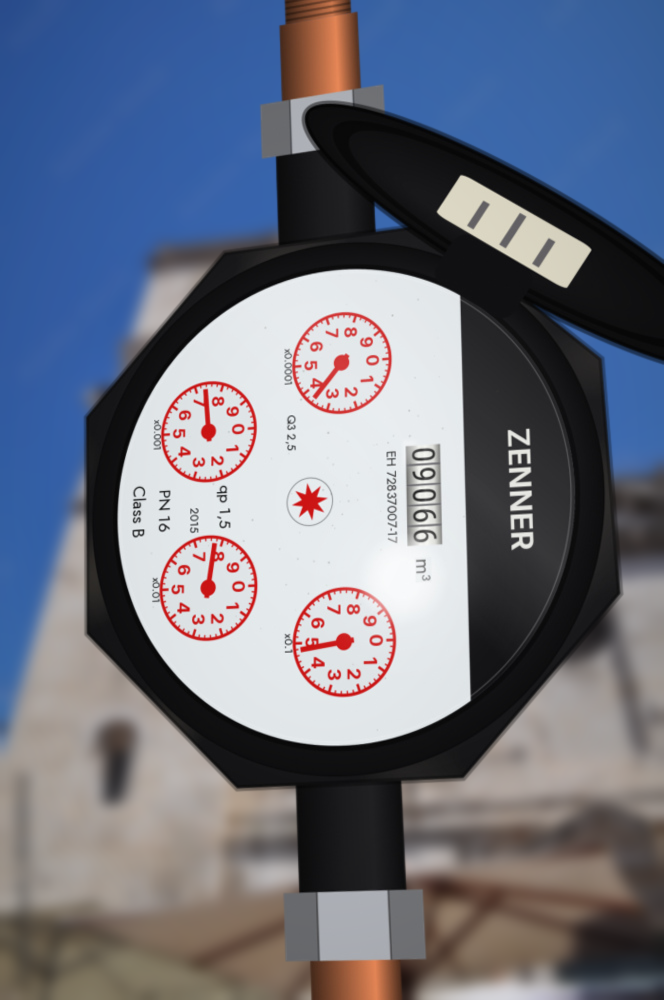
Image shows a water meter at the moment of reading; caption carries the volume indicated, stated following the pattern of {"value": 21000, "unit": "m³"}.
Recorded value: {"value": 9066.4773, "unit": "m³"}
